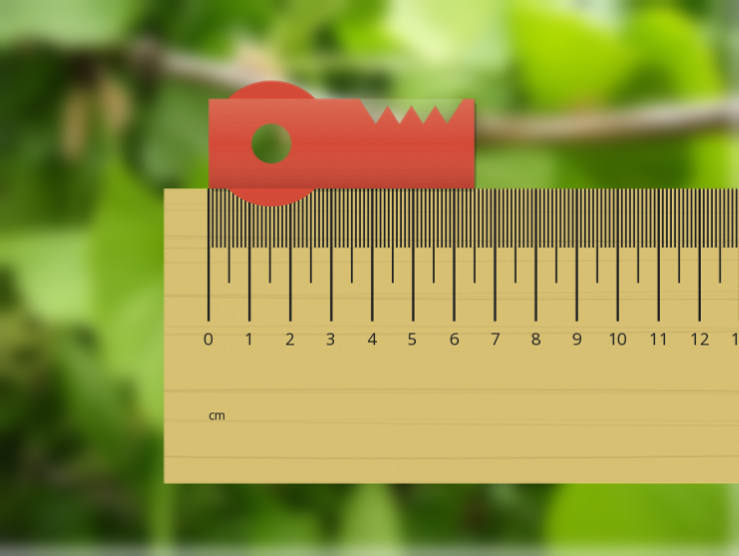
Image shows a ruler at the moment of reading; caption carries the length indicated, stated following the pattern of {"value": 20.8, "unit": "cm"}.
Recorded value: {"value": 6.5, "unit": "cm"}
